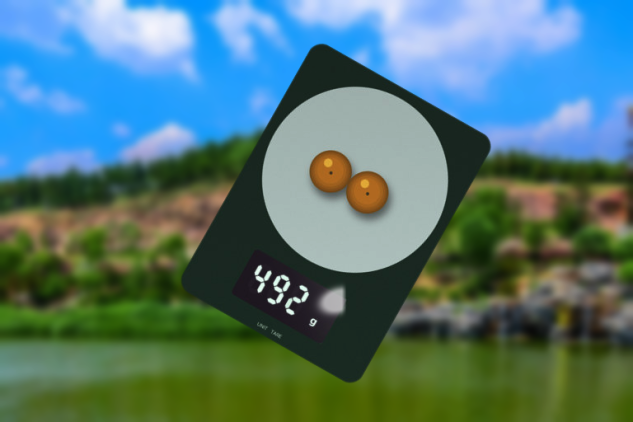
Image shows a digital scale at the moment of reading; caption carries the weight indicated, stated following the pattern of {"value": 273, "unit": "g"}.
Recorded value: {"value": 492, "unit": "g"}
